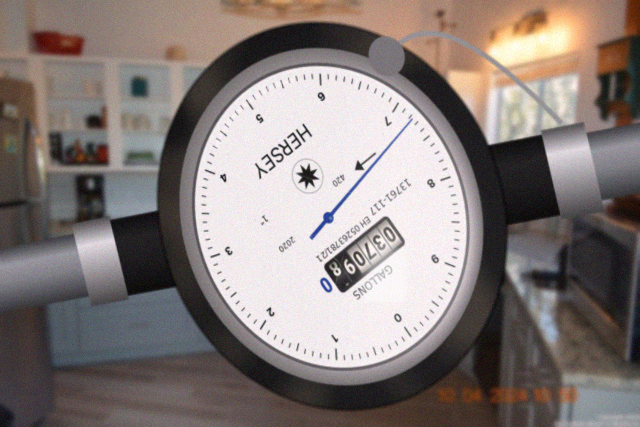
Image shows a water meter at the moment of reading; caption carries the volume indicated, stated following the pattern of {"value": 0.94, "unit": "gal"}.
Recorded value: {"value": 370977.2, "unit": "gal"}
